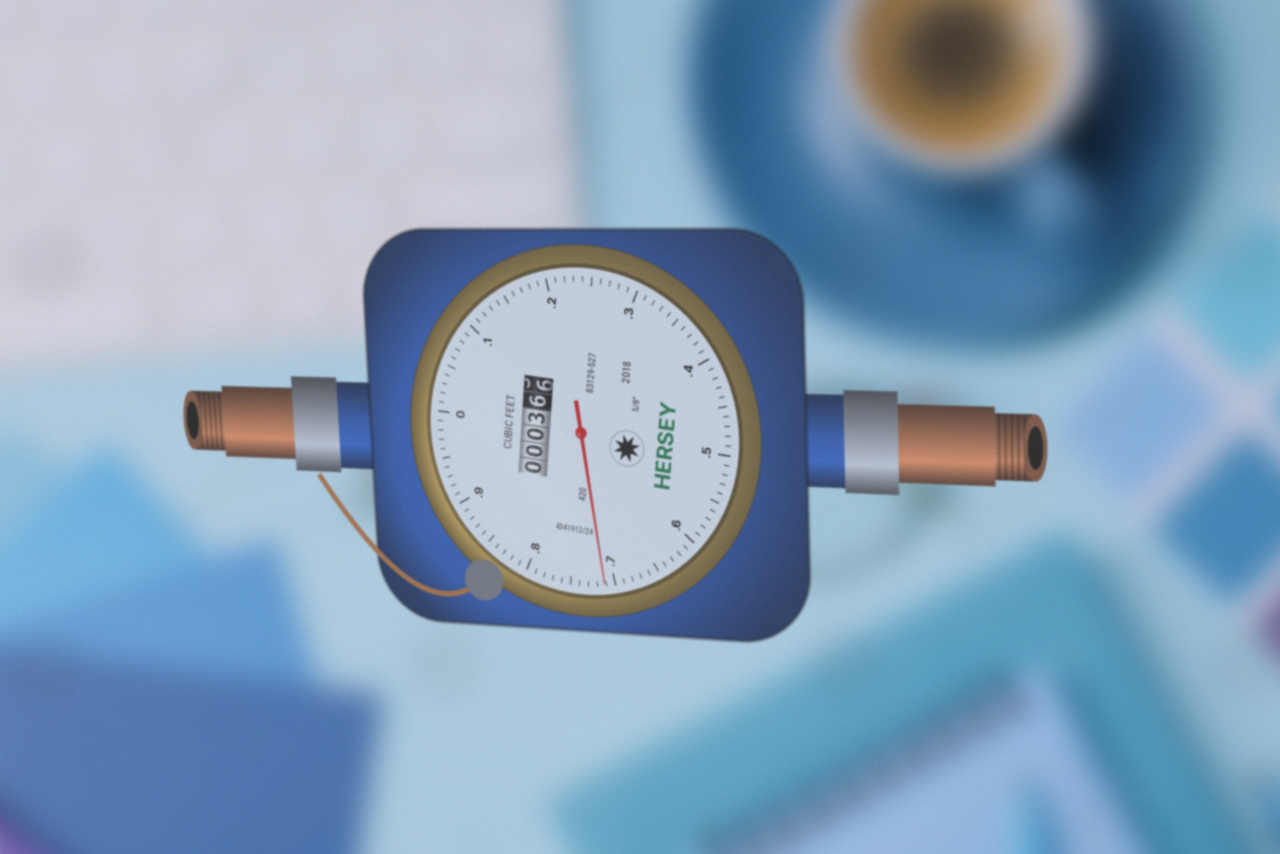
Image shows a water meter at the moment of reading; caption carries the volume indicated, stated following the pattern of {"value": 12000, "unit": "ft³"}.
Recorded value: {"value": 365.71, "unit": "ft³"}
